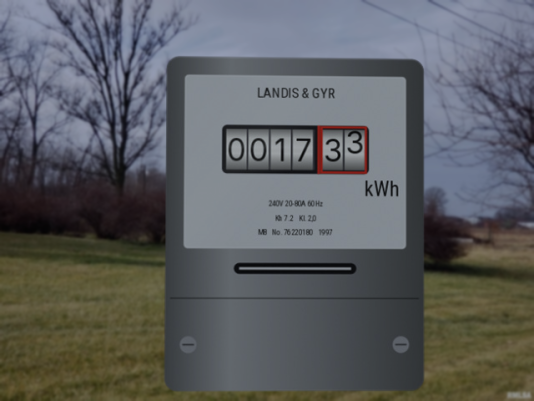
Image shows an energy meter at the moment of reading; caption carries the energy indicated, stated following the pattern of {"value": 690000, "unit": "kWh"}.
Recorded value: {"value": 17.33, "unit": "kWh"}
